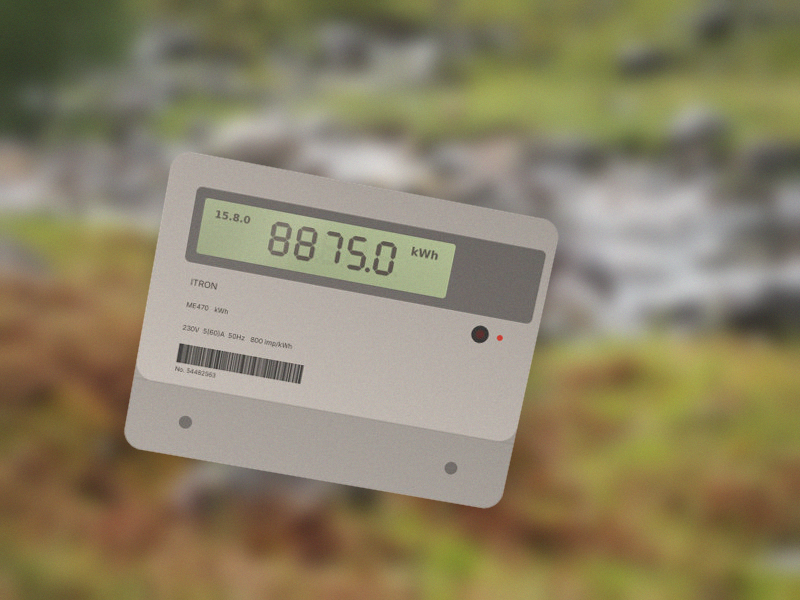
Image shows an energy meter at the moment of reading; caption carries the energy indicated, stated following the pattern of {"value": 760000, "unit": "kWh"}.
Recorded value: {"value": 8875.0, "unit": "kWh"}
